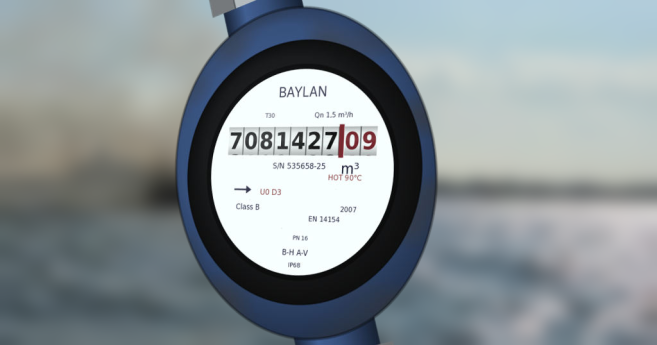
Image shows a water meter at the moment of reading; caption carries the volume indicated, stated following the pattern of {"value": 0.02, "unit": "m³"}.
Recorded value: {"value": 7081427.09, "unit": "m³"}
